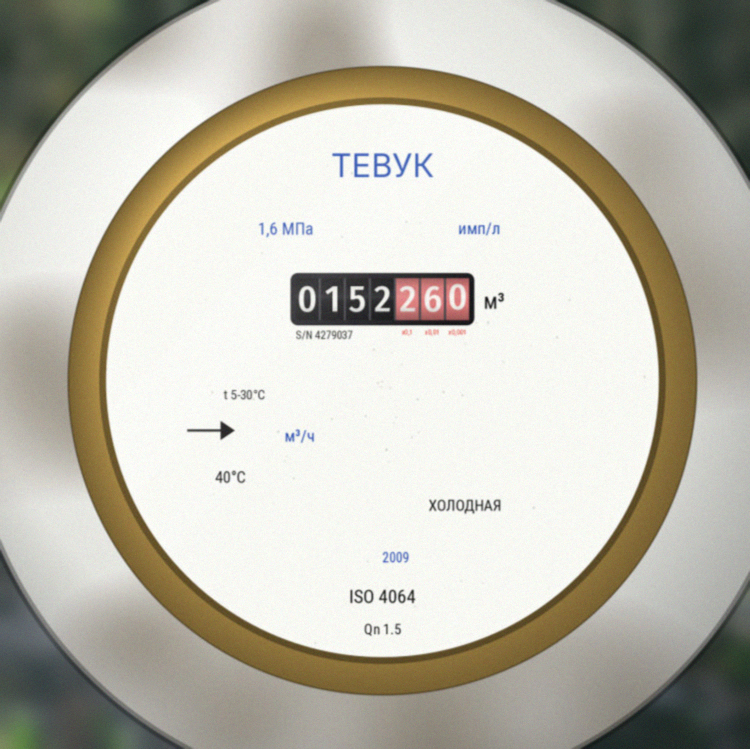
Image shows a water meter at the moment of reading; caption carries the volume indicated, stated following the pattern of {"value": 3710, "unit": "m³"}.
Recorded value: {"value": 152.260, "unit": "m³"}
